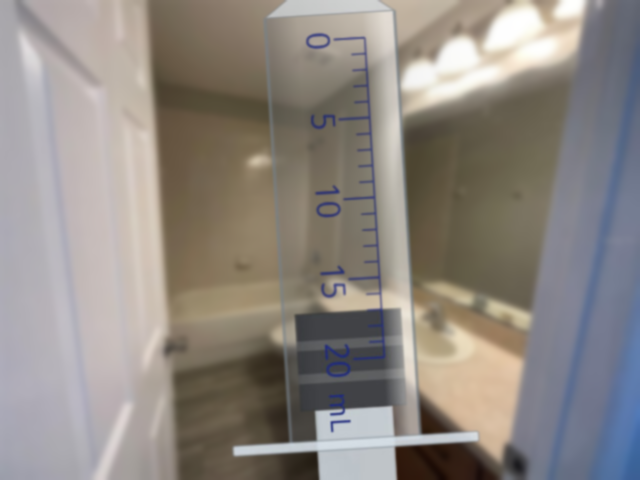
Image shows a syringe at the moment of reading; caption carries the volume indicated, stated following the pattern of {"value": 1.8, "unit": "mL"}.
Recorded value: {"value": 17, "unit": "mL"}
